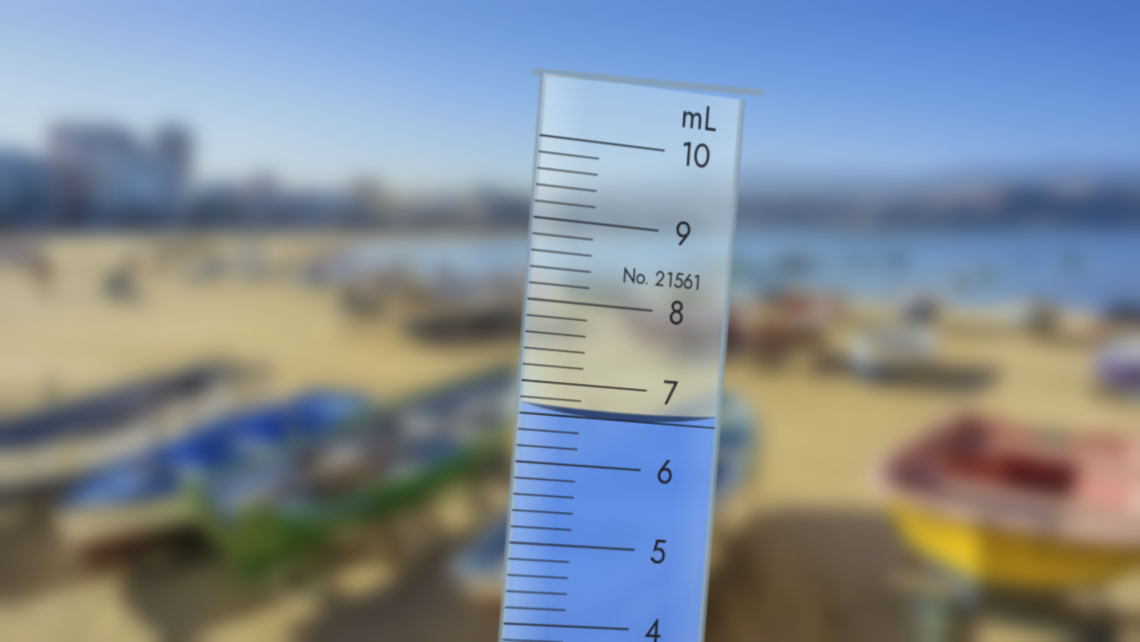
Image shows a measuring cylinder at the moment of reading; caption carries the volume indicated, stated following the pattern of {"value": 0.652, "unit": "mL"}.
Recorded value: {"value": 6.6, "unit": "mL"}
